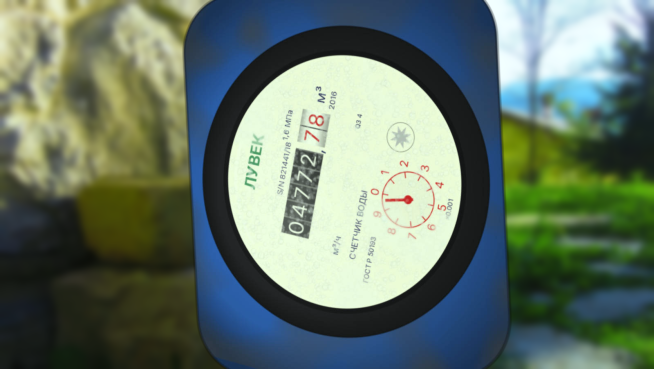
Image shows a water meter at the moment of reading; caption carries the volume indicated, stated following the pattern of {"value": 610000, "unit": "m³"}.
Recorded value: {"value": 4772.779, "unit": "m³"}
